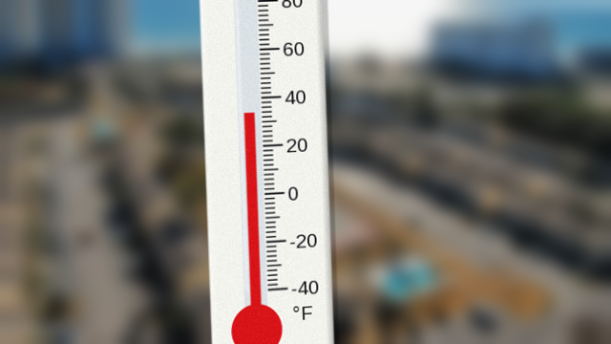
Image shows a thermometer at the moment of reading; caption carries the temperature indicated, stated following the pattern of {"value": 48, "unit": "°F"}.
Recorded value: {"value": 34, "unit": "°F"}
